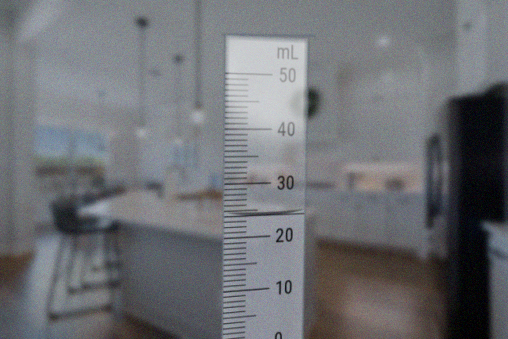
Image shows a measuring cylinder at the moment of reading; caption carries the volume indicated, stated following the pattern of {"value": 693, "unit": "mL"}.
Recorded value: {"value": 24, "unit": "mL"}
